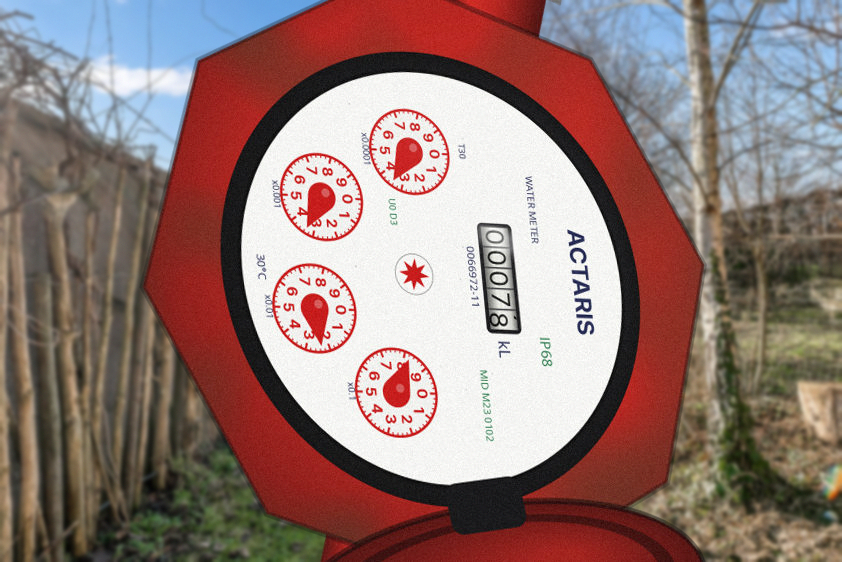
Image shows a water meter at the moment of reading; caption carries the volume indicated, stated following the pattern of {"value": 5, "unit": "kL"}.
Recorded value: {"value": 77.8233, "unit": "kL"}
